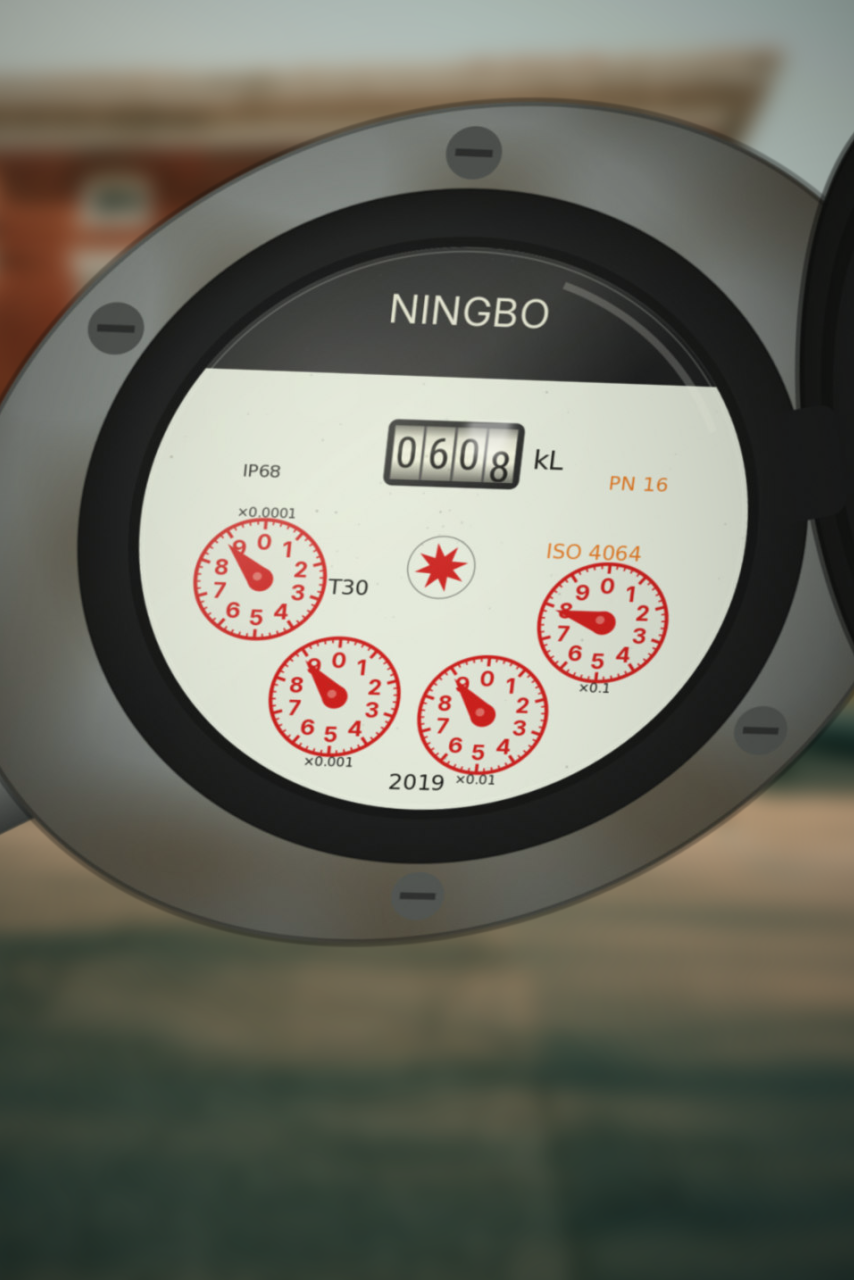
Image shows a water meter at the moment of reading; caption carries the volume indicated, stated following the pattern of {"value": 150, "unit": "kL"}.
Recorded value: {"value": 607.7888, "unit": "kL"}
